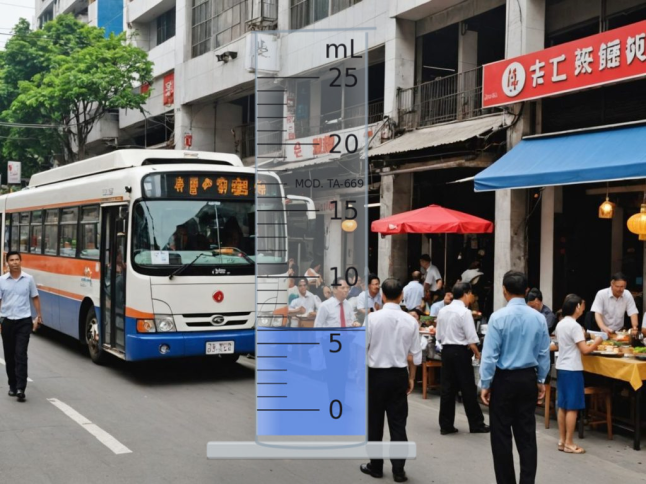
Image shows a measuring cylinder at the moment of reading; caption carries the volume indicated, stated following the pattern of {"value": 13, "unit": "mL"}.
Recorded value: {"value": 6, "unit": "mL"}
